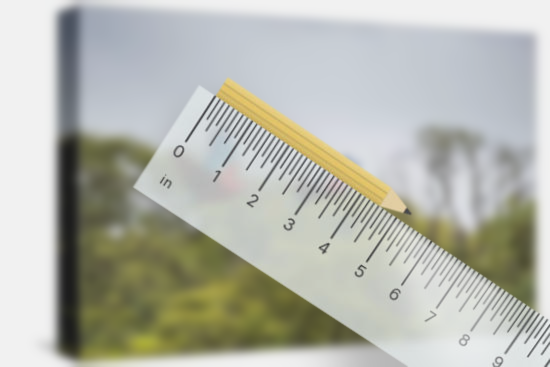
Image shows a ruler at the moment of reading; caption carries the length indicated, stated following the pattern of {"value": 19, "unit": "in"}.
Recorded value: {"value": 5.25, "unit": "in"}
